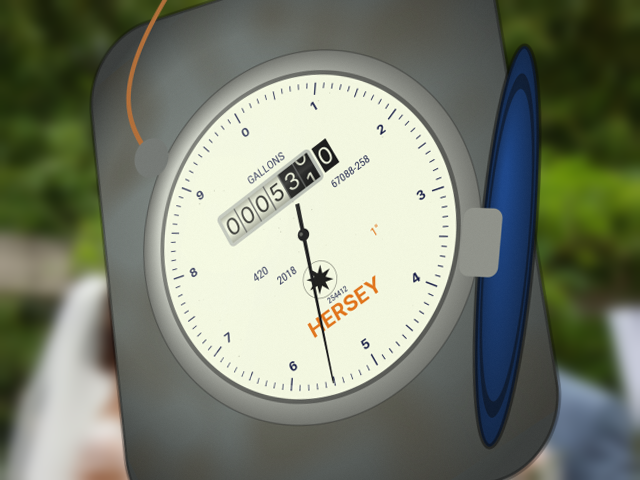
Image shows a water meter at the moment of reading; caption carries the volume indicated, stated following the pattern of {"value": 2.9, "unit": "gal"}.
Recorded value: {"value": 5305.5, "unit": "gal"}
